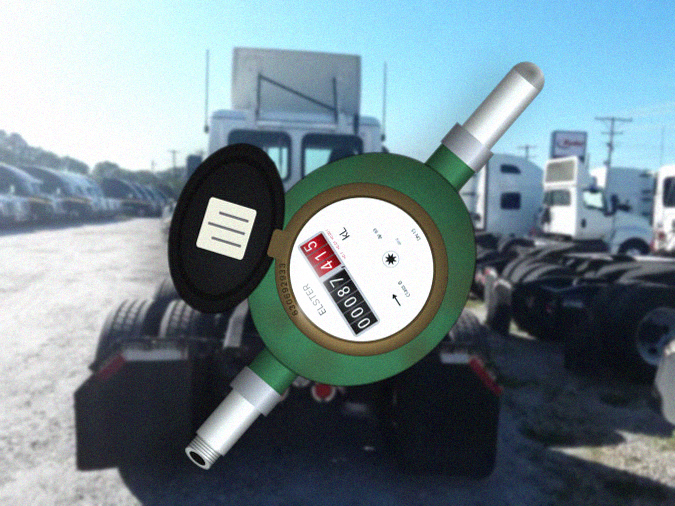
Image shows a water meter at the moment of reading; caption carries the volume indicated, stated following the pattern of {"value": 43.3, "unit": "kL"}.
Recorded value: {"value": 87.415, "unit": "kL"}
